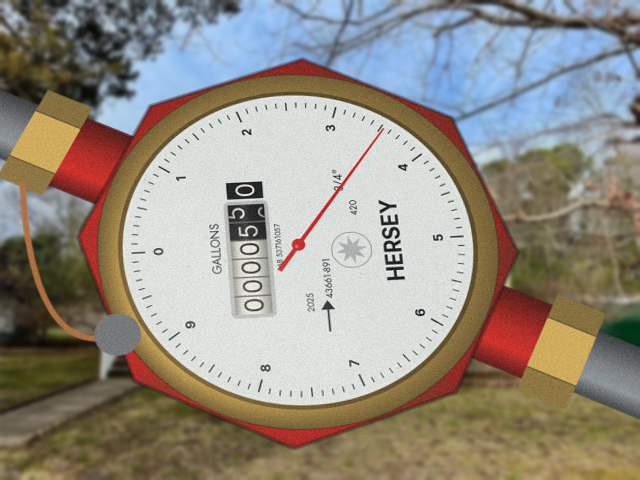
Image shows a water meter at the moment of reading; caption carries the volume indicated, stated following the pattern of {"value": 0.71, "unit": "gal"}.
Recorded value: {"value": 553.5, "unit": "gal"}
